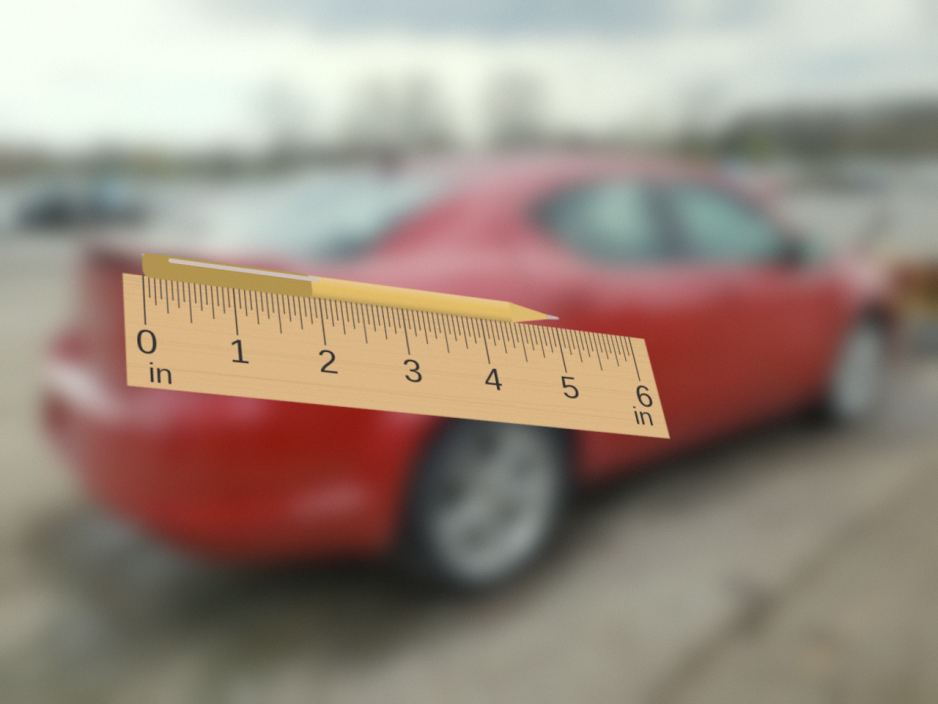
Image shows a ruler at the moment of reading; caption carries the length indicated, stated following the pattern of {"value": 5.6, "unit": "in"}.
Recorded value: {"value": 5.0625, "unit": "in"}
